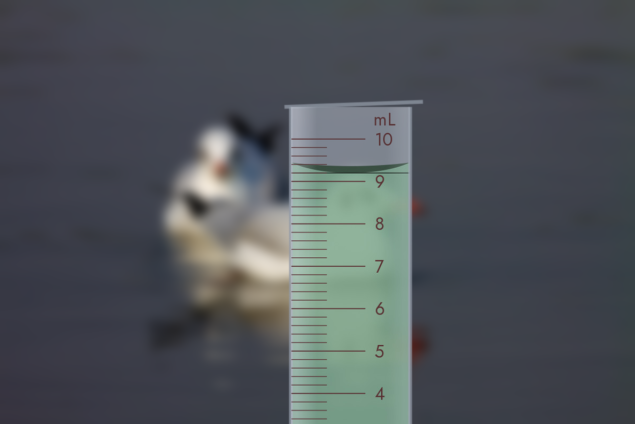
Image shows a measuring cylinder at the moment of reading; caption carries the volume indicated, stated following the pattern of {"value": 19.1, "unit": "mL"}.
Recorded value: {"value": 9.2, "unit": "mL"}
